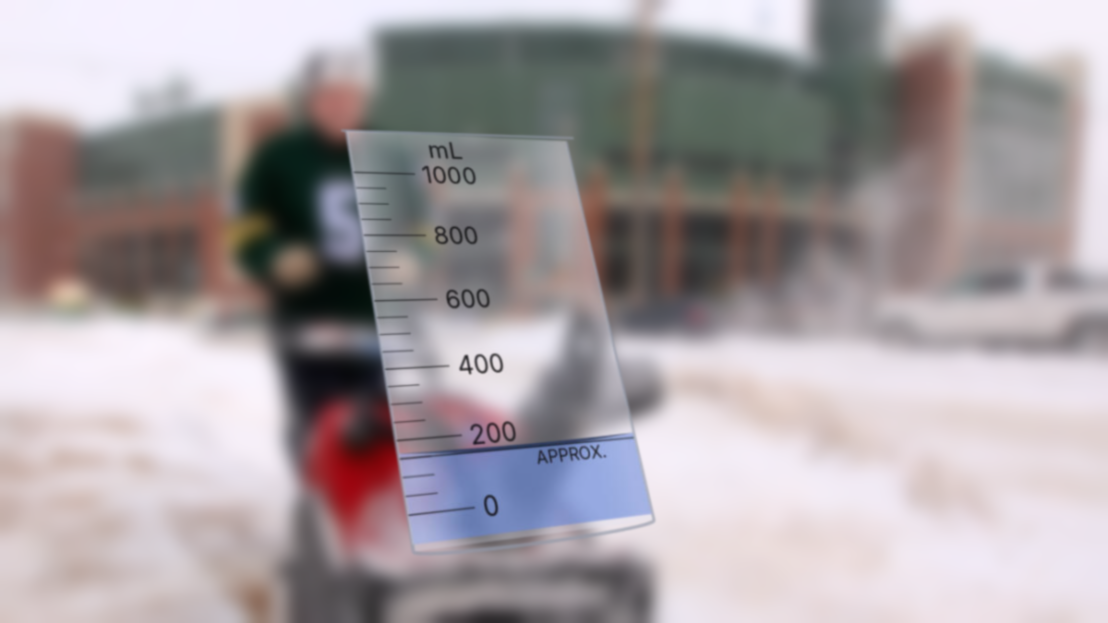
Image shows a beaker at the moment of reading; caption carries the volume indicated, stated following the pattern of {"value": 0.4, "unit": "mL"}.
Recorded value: {"value": 150, "unit": "mL"}
